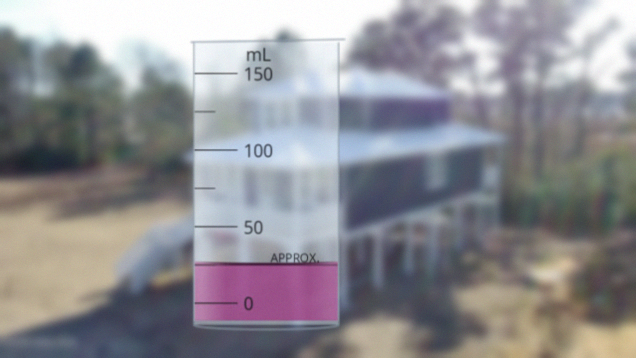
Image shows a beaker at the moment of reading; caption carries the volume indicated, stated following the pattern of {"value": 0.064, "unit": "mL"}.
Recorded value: {"value": 25, "unit": "mL"}
